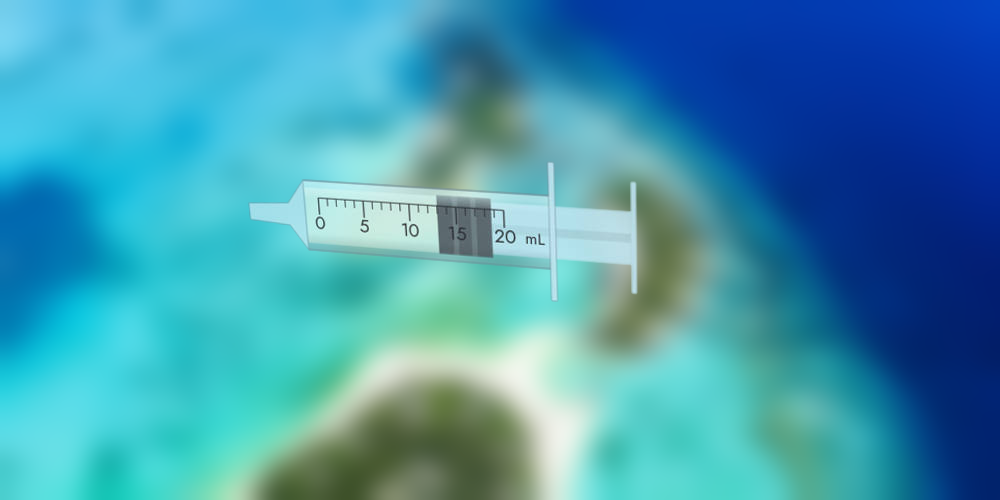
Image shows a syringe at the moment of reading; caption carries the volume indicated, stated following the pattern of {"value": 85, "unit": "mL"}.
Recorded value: {"value": 13, "unit": "mL"}
